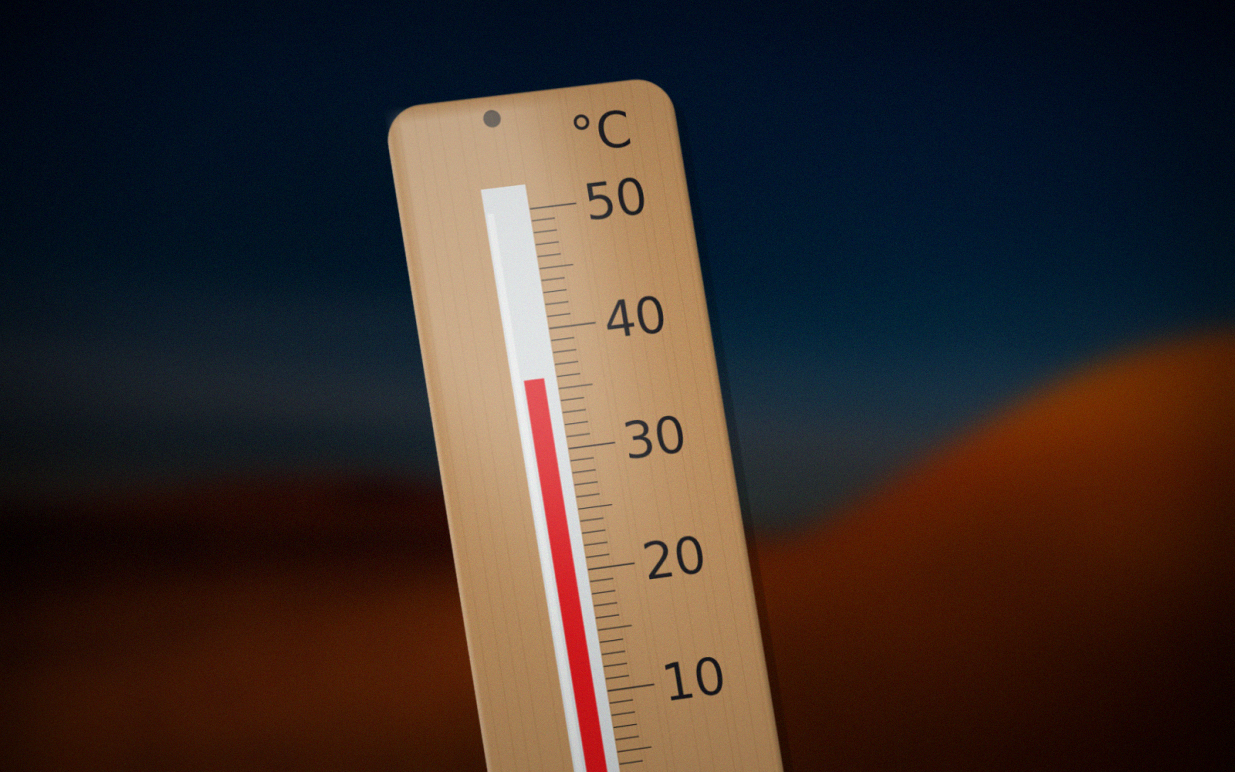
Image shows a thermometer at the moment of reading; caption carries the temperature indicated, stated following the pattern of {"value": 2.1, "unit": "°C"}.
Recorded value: {"value": 36, "unit": "°C"}
